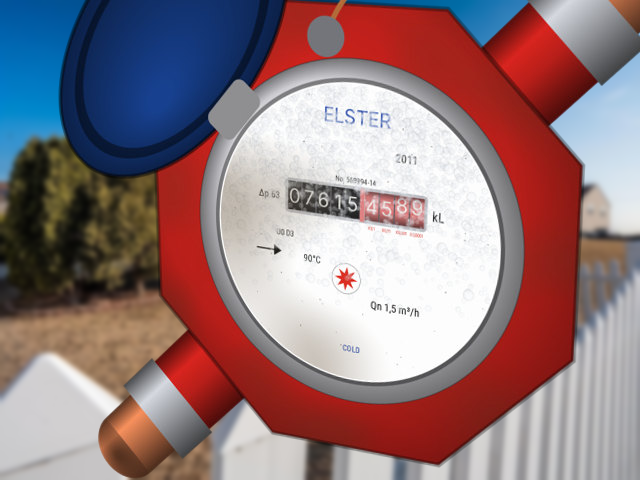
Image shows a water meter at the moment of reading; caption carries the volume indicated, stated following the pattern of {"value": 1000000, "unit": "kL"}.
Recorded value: {"value": 7615.4589, "unit": "kL"}
